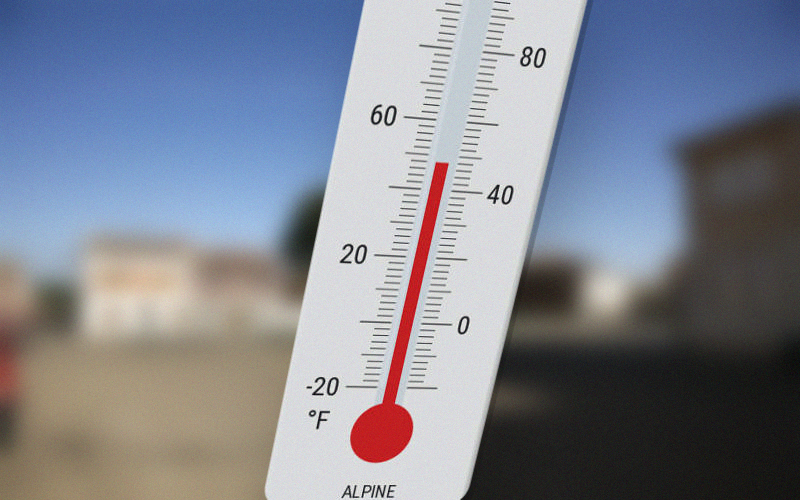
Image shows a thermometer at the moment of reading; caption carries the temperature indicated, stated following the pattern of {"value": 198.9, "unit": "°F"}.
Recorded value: {"value": 48, "unit": "°F"}
